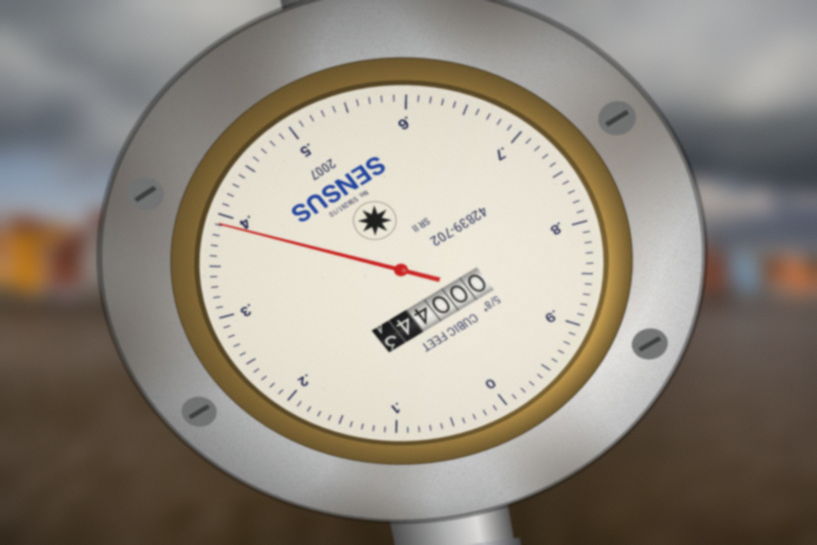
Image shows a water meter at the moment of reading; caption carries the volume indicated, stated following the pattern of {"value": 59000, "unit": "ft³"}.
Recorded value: {"value": 443.39, "unit": "ft³"}
